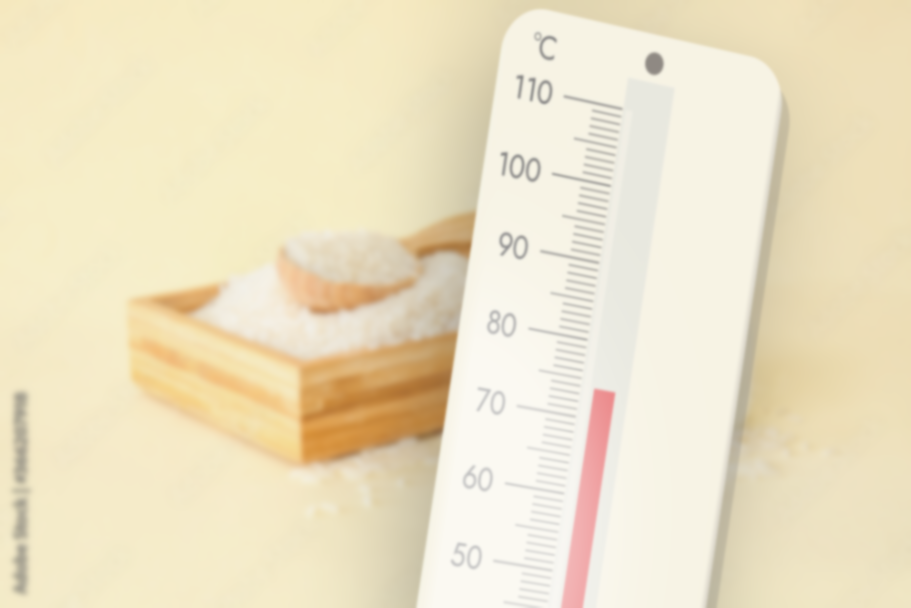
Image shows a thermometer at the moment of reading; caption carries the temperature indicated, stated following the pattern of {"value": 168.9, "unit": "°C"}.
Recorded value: {"value": 74, "unit": "°C"}
